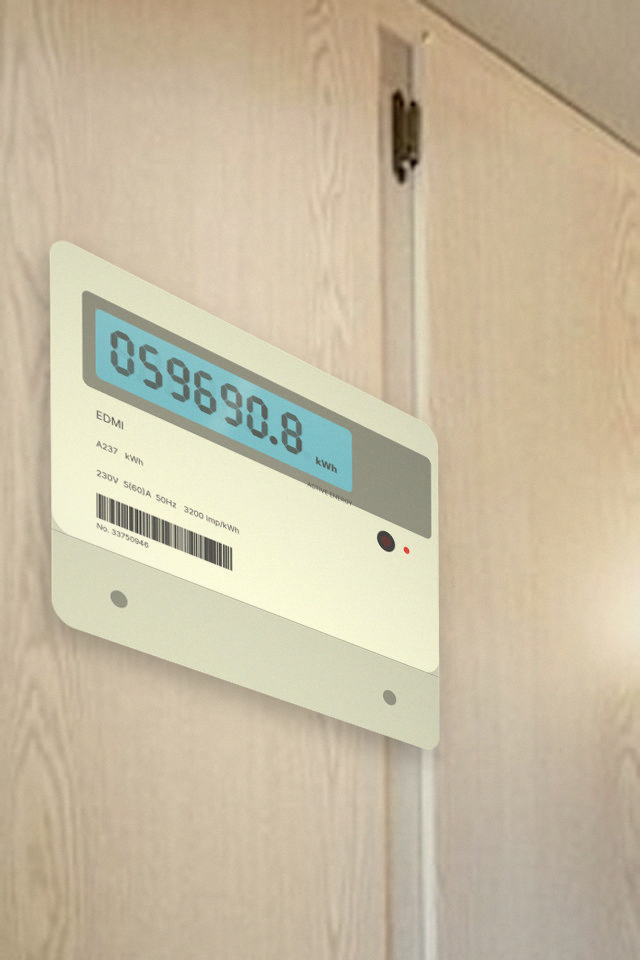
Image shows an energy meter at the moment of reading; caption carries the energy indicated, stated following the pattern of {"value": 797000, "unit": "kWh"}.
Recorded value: {"value": 59690.8, "unit": "kWh"}
